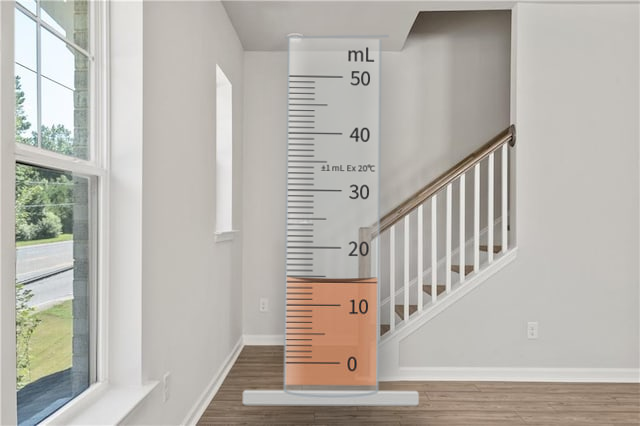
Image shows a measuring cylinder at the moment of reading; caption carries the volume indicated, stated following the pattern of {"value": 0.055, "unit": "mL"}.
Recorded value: {"value": 14, "unit": "mL"}
